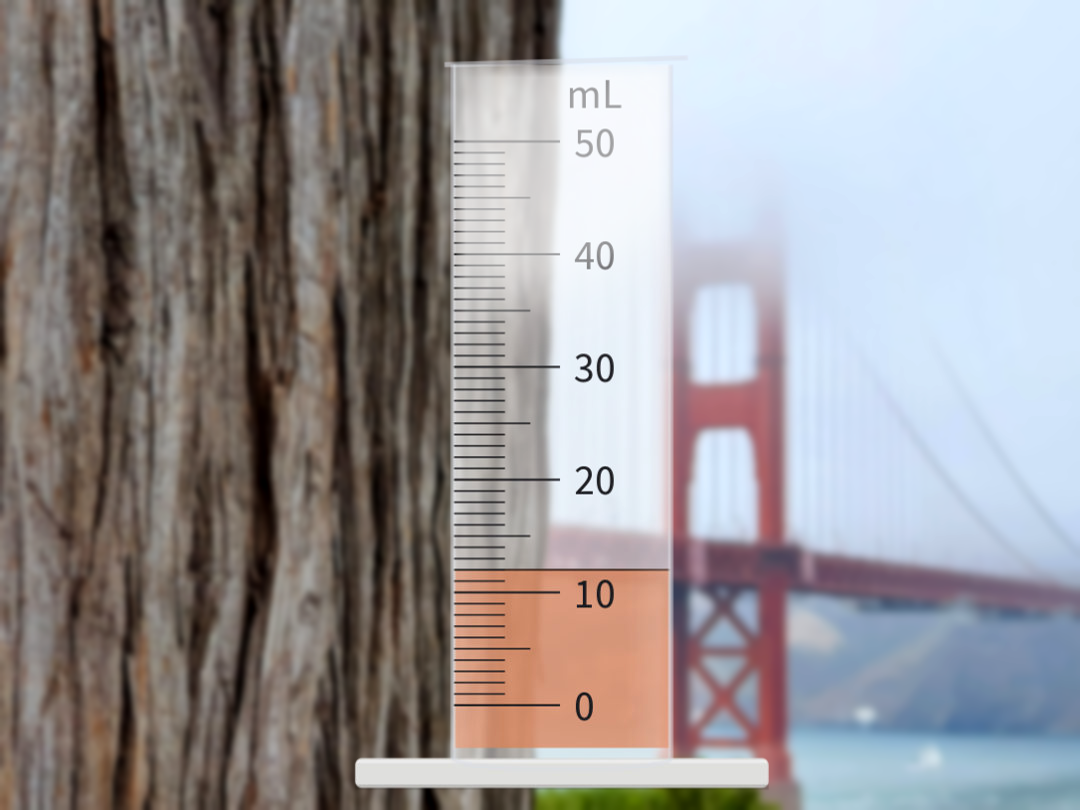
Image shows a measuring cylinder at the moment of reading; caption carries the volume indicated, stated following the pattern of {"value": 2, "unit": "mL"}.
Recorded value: {"value": 12, "unit": "mL"}
